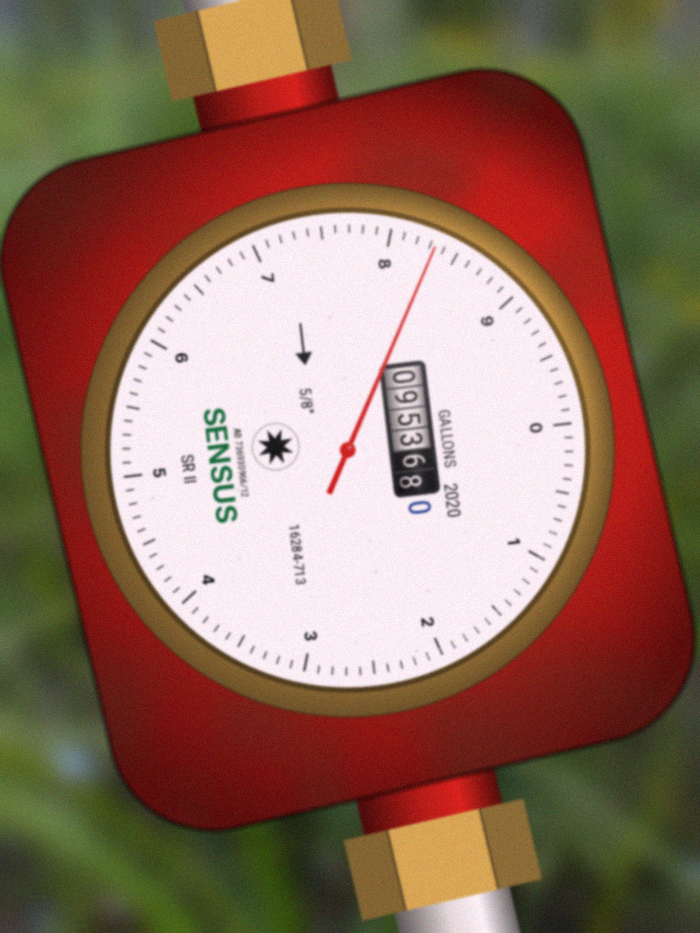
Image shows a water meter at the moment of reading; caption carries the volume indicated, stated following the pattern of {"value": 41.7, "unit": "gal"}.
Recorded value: {"value": 953678.3, "unit": "gal"}
